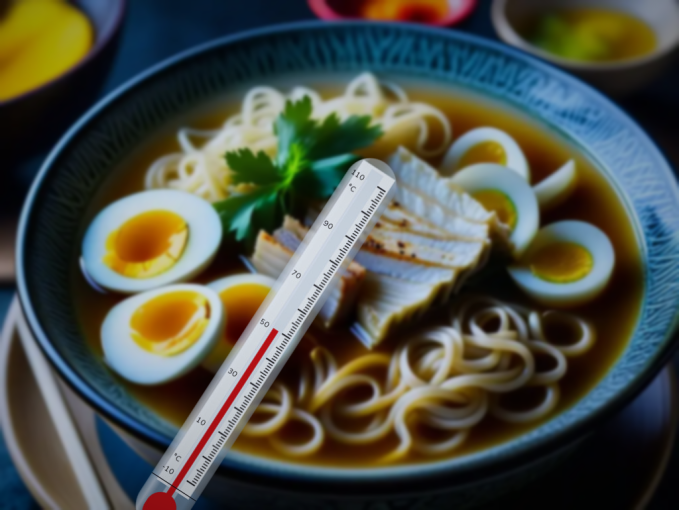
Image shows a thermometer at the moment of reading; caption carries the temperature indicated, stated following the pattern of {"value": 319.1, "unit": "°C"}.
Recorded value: {"value": 50, "unit": "°C"}
